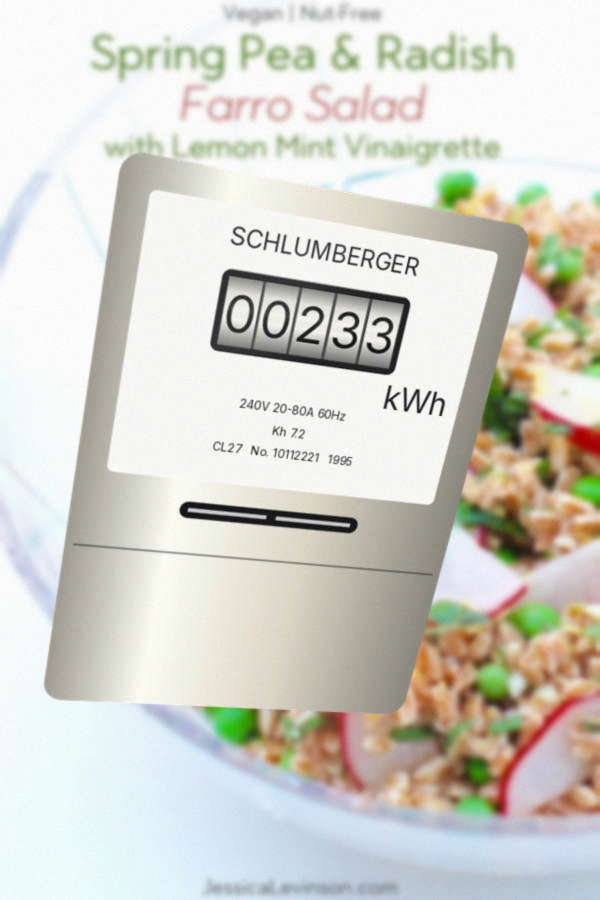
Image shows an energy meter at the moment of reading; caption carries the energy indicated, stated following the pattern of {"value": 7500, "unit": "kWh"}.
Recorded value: {"value": 233, "unit": "kWh"}
